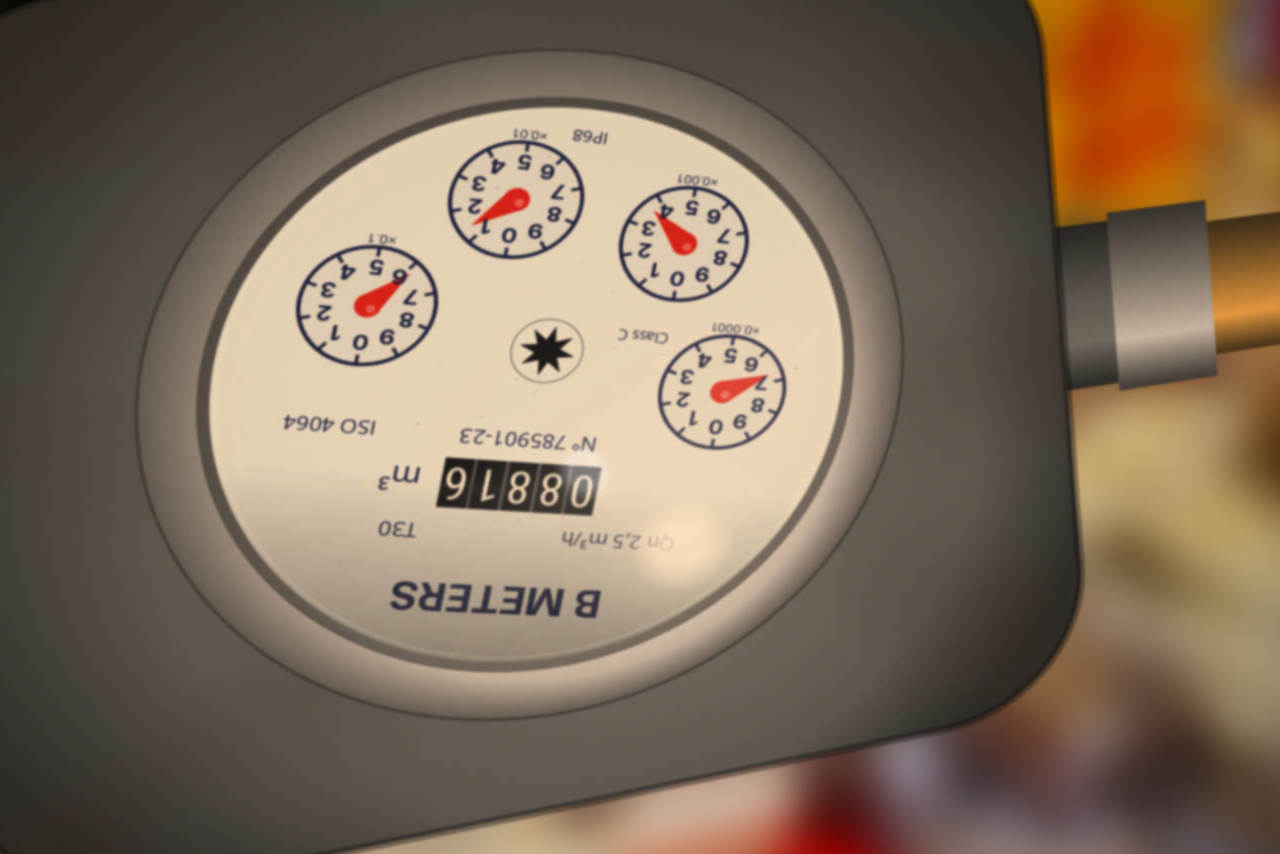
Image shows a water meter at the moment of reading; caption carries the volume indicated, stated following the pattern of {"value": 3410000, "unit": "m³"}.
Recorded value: {"value": 8816.6136, "unit": "m³"}
